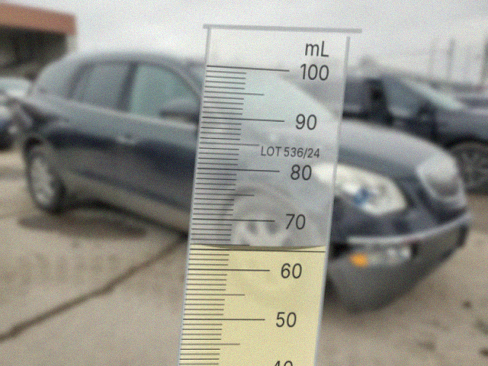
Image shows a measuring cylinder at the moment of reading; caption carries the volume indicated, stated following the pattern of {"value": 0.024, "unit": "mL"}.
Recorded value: {"value": 64, "unit": "mL"}
